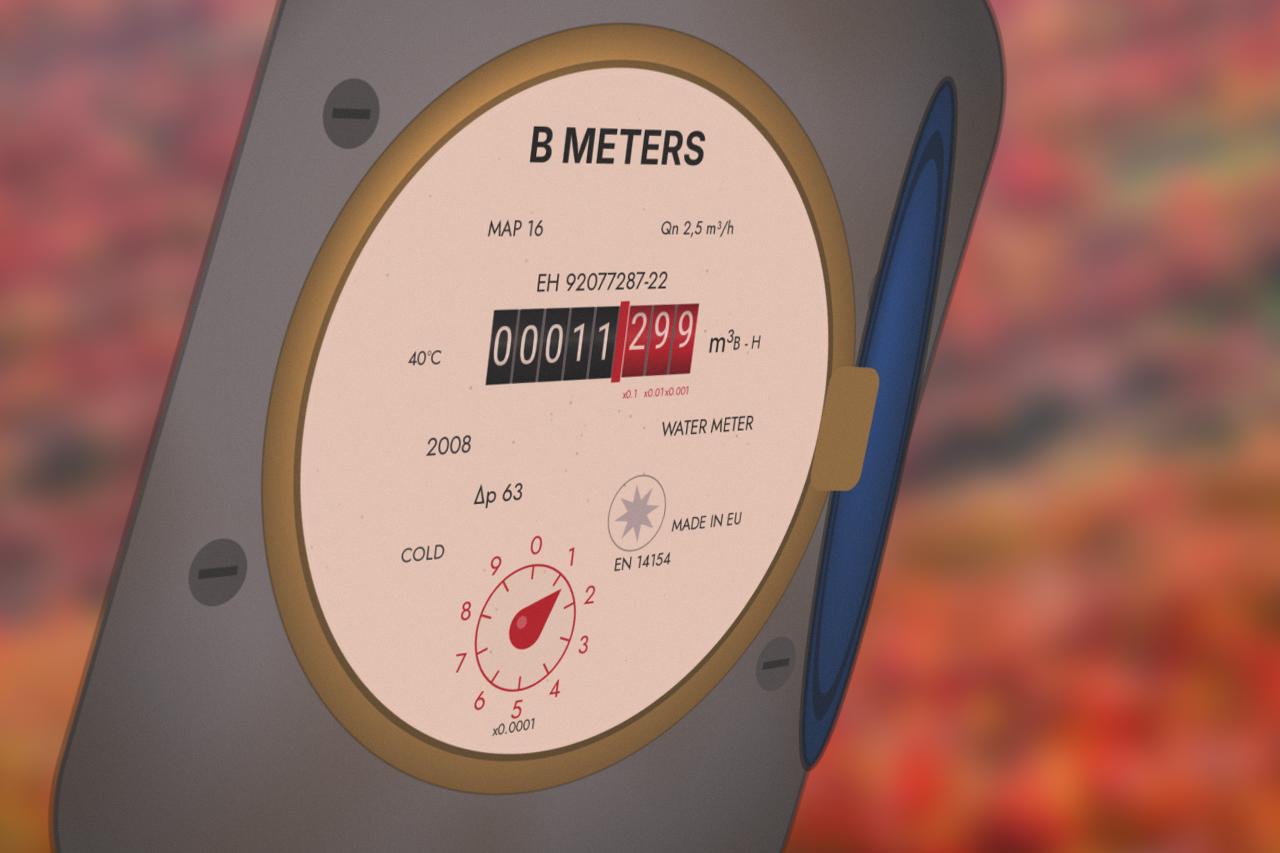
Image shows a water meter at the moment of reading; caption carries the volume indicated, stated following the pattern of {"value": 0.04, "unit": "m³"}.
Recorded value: {"value": 11.2991, "unit": "m³"}
